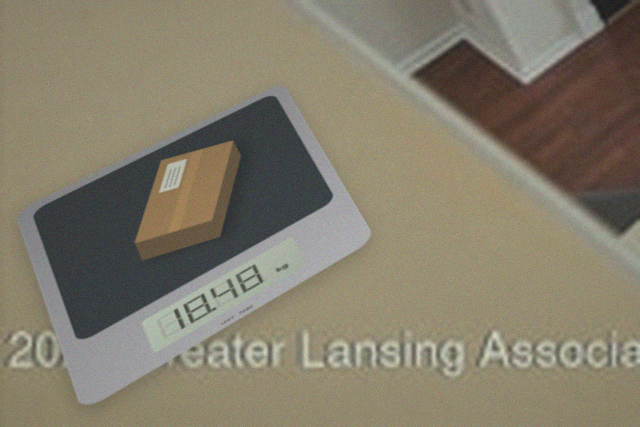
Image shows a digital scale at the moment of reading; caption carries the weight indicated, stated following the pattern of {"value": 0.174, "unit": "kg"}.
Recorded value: {"value": 18.48, "unit": "kg"}
